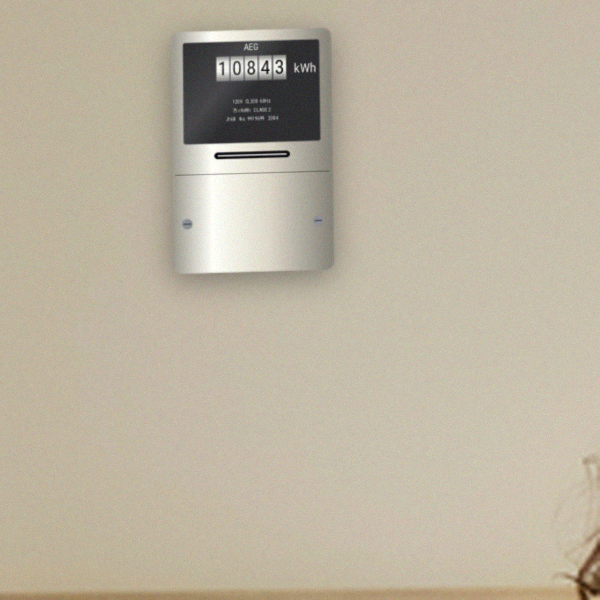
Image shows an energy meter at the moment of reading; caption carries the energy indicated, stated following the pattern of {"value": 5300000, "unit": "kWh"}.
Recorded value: {"value": 10843, "unit": "kWh"}
